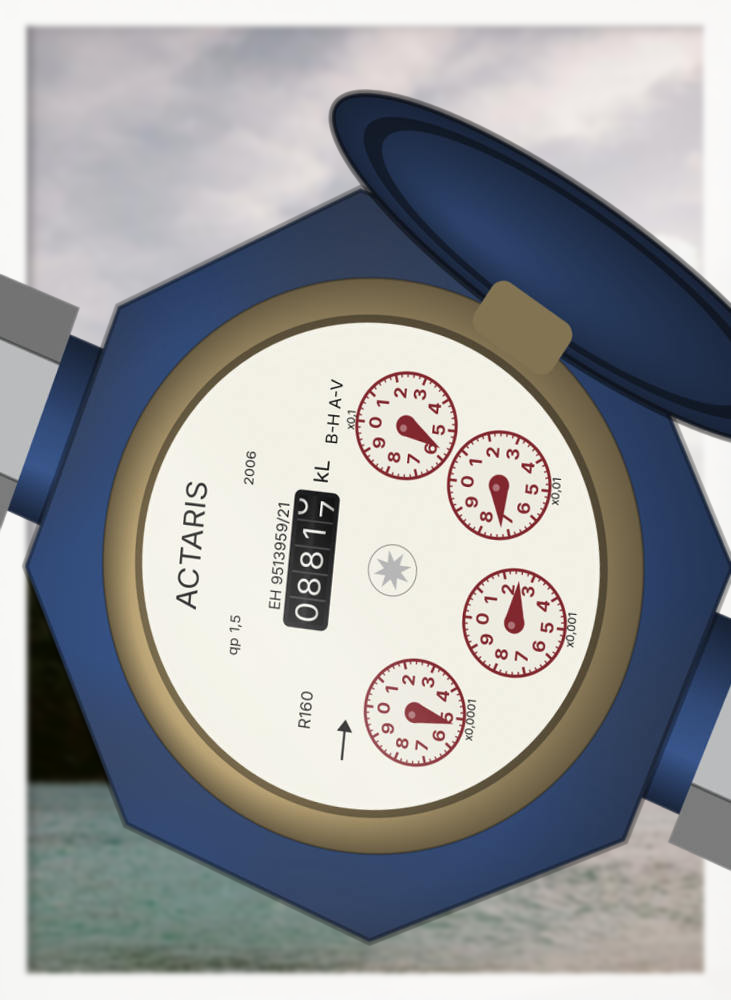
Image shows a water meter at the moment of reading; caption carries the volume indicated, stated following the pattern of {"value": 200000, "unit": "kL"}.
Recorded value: {"value": 8816.5725, "unit": "kL"}
